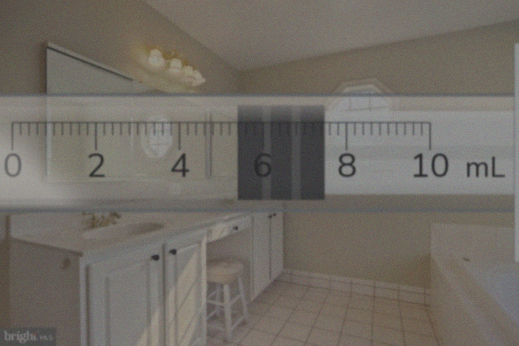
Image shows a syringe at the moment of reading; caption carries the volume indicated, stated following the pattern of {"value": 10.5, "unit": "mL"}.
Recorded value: {"value": 5.4, "unit": "mL"}
